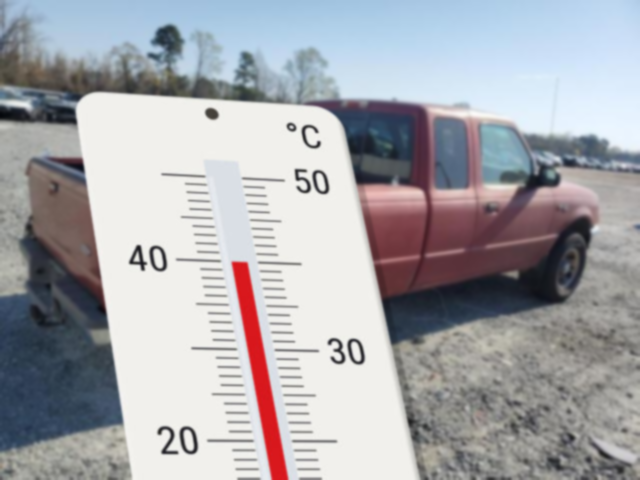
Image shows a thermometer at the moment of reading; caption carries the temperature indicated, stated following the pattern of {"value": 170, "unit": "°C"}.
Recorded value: {"value": 40, "unit": "°C"}
